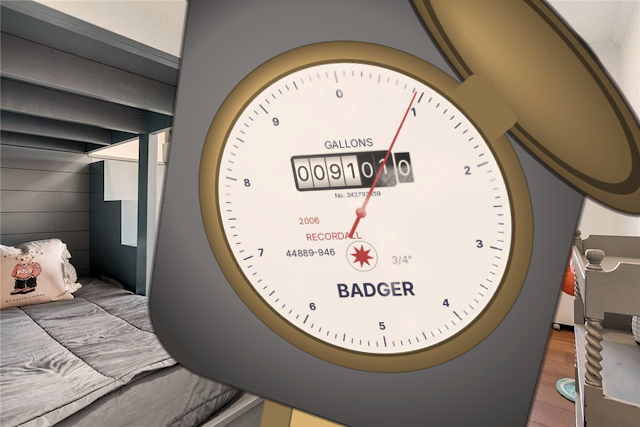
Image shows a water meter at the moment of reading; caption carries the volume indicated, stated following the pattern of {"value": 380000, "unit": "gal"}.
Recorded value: {"value": 91010.9, "unit": "gal"}
